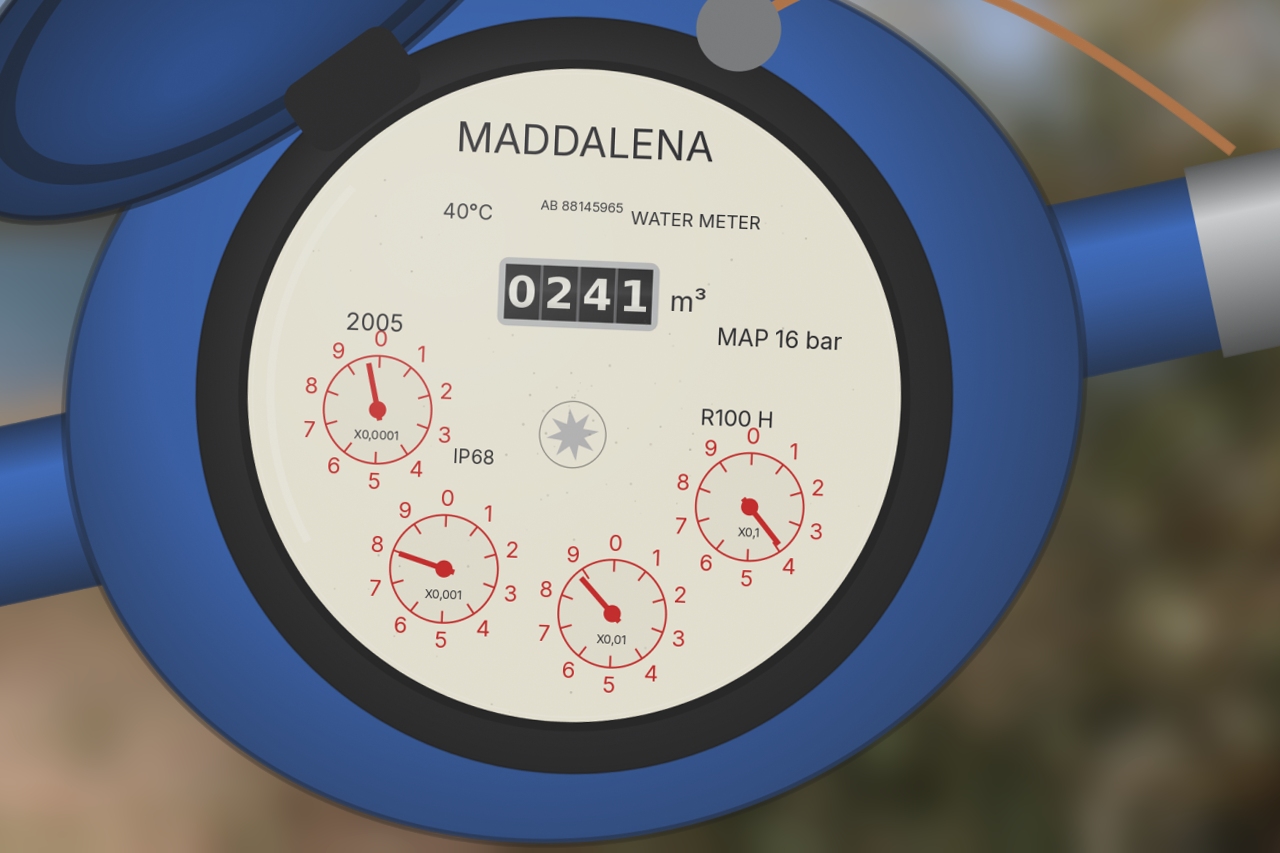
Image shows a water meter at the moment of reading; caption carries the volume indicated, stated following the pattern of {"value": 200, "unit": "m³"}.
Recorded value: {"value": 241.3879, "unit": "m³"}
